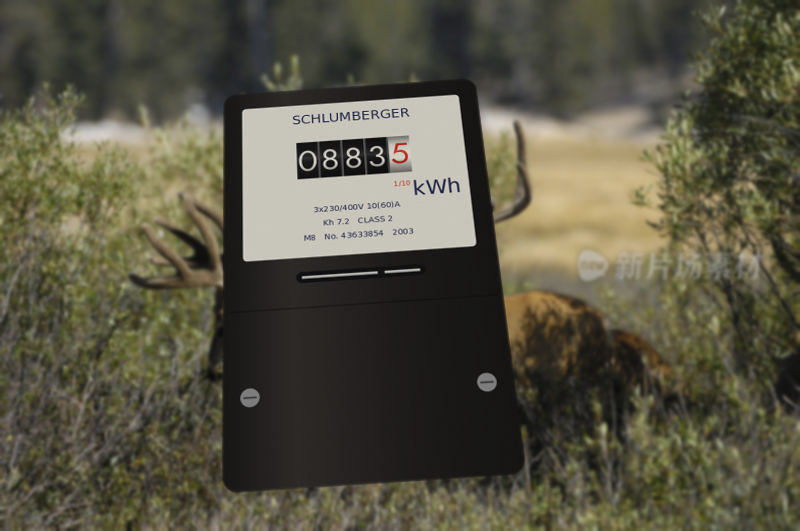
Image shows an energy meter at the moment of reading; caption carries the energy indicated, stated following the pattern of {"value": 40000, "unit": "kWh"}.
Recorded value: {"value": 883.5, "unit": "kWh"}
